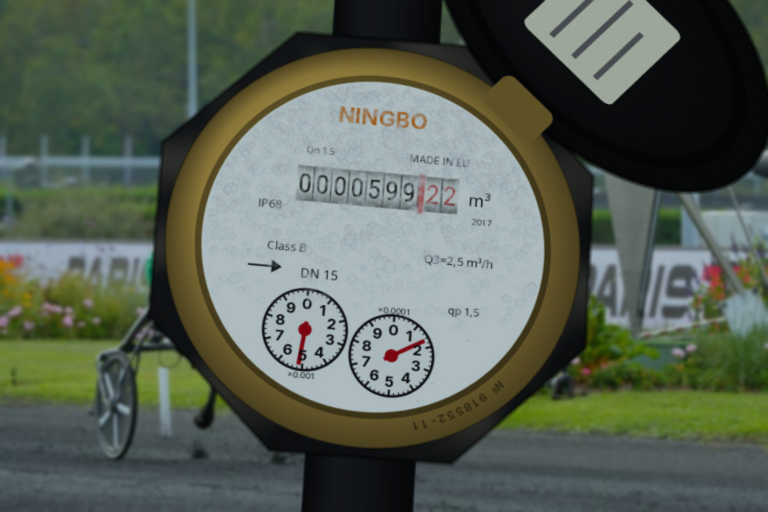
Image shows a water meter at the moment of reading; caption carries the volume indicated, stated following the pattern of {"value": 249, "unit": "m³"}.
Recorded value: {"value": 599.2251, "unit": "m³"}
